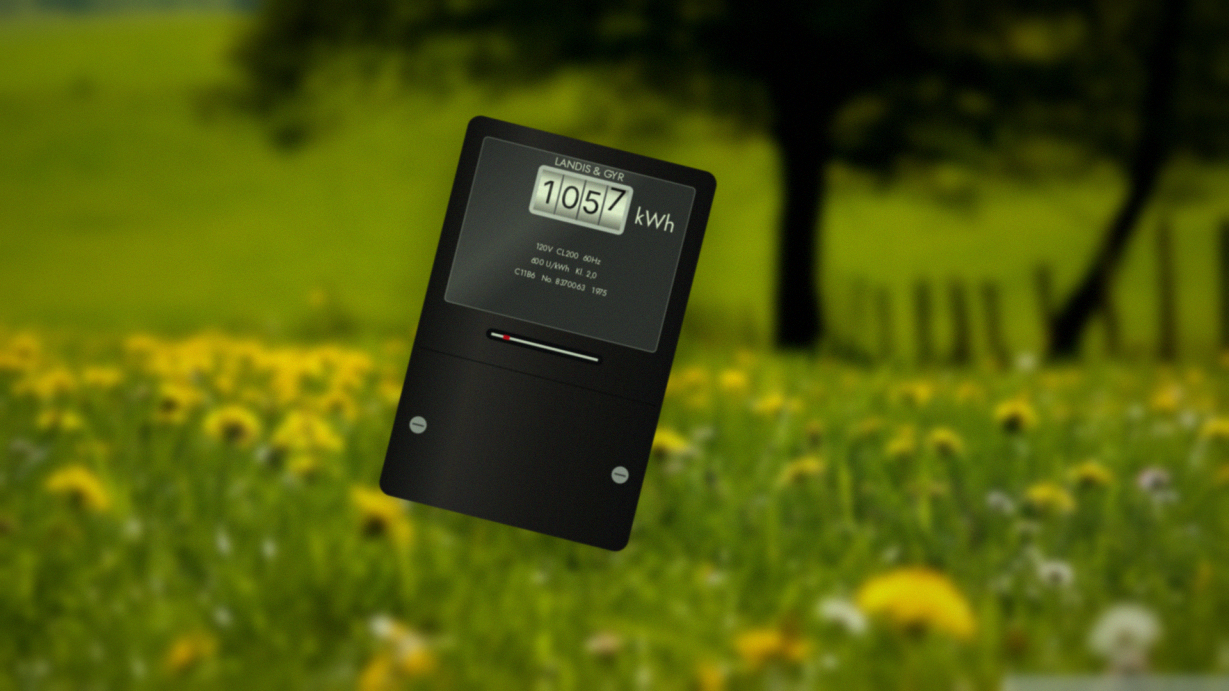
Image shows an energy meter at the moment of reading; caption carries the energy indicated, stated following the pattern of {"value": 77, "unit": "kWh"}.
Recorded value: {"value": 1057, "unit": "kWh"}
